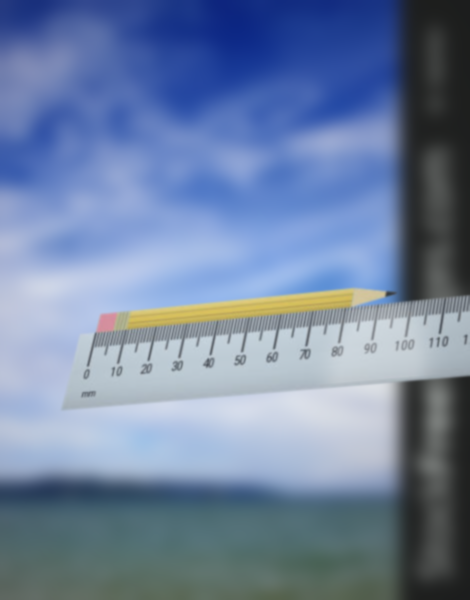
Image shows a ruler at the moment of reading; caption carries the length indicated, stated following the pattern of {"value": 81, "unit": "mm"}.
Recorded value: {"value": 95, "unit": "mm"}
